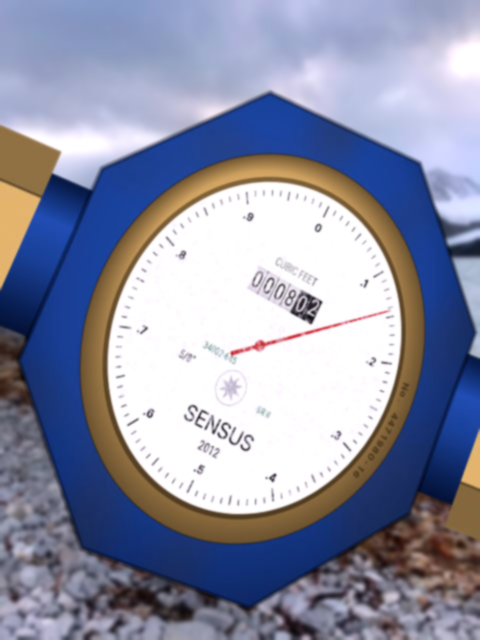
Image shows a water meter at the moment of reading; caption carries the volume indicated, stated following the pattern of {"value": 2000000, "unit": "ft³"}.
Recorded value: {"value": 802.14, "unit": "ft³"}
